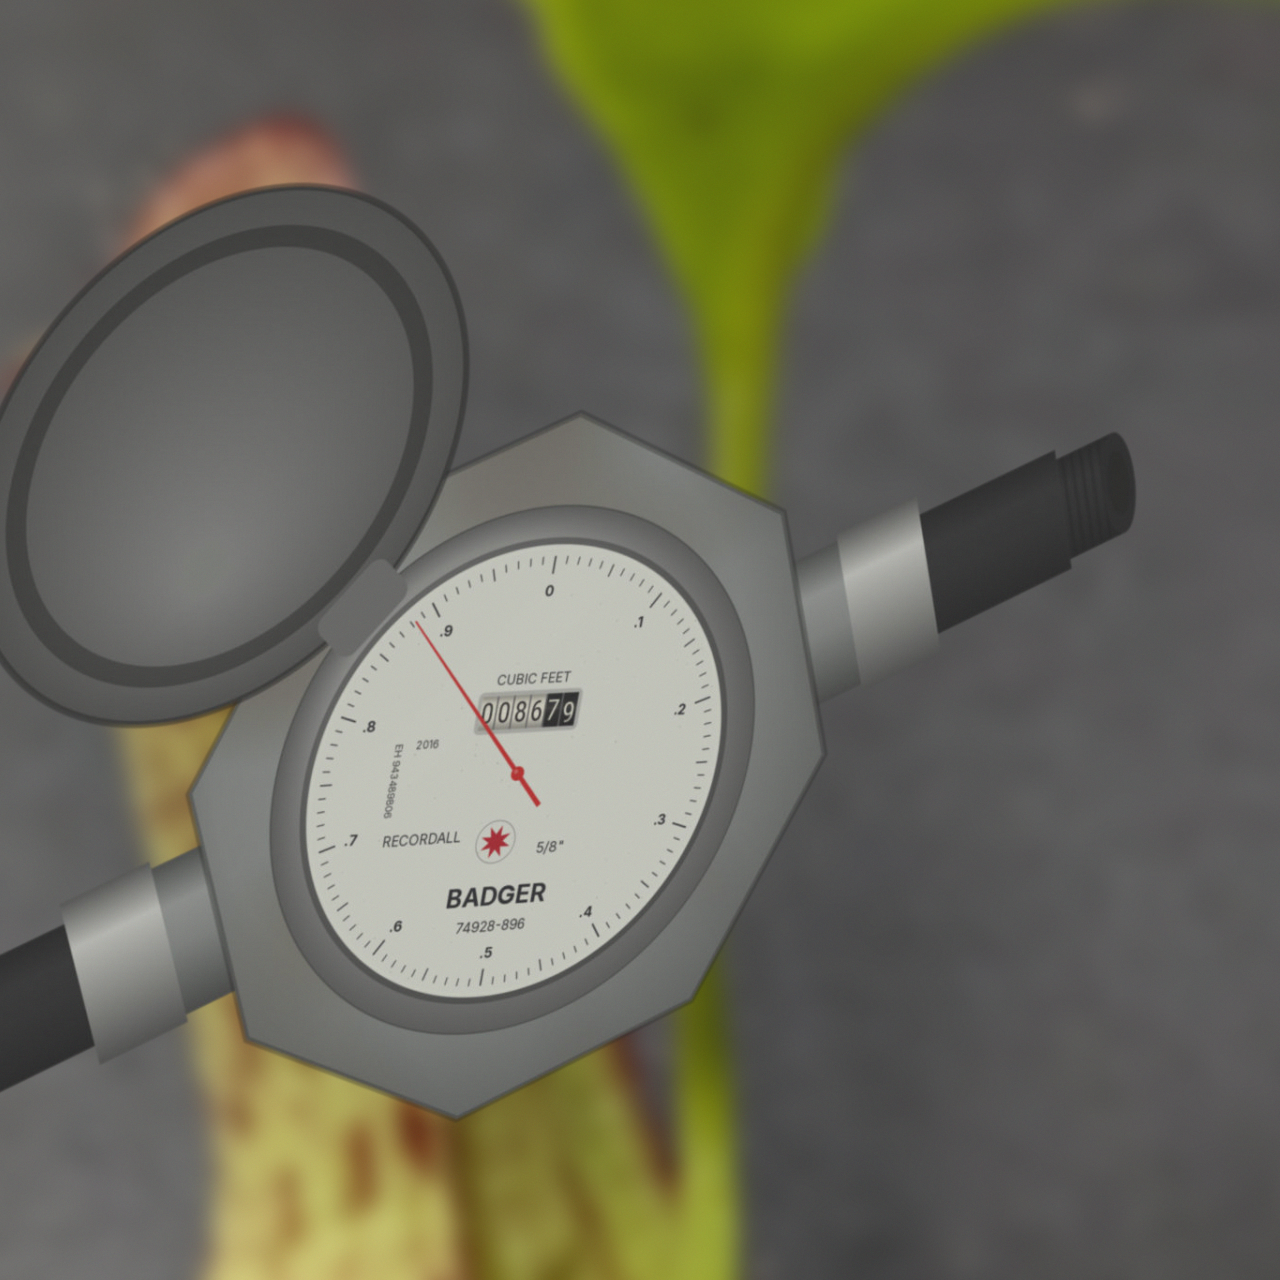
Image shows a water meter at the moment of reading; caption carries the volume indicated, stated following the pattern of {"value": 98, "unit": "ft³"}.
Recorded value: {"value": 8678.88, "unit": "ft³"}
